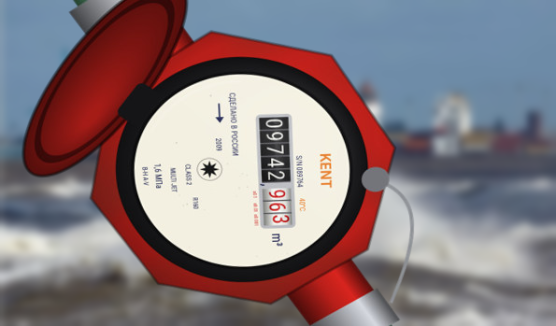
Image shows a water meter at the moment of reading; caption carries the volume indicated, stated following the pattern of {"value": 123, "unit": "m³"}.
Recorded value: {"value": 9742.963, "unit": "m³"}
